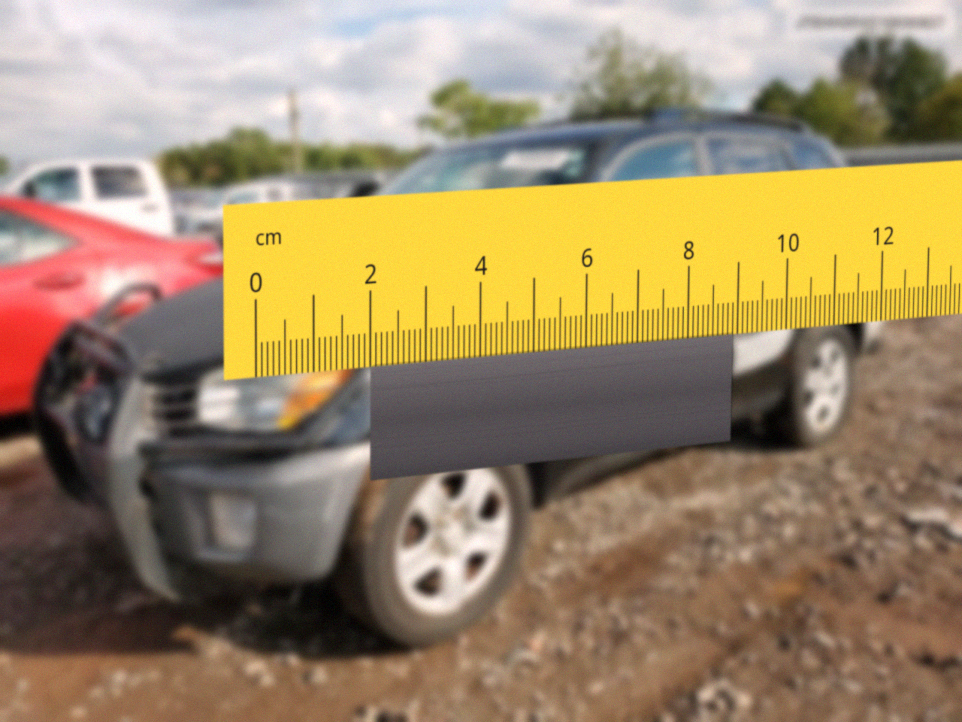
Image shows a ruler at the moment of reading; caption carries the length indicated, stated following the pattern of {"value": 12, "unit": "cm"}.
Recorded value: {"value": 6.9, "unit": "cm"}
